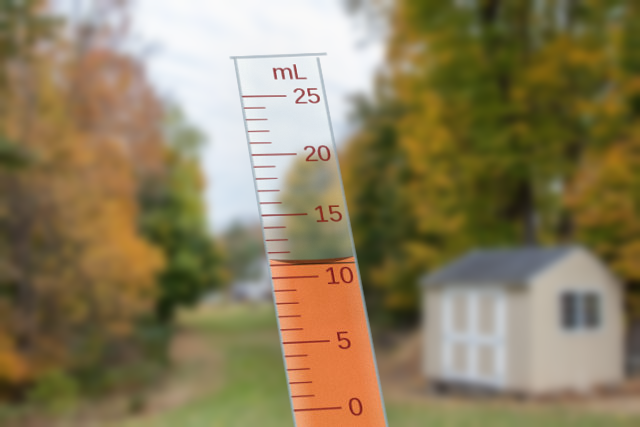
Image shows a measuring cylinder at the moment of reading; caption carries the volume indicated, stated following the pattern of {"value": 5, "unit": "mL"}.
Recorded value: {"value": 11, "unit": "mL"}
